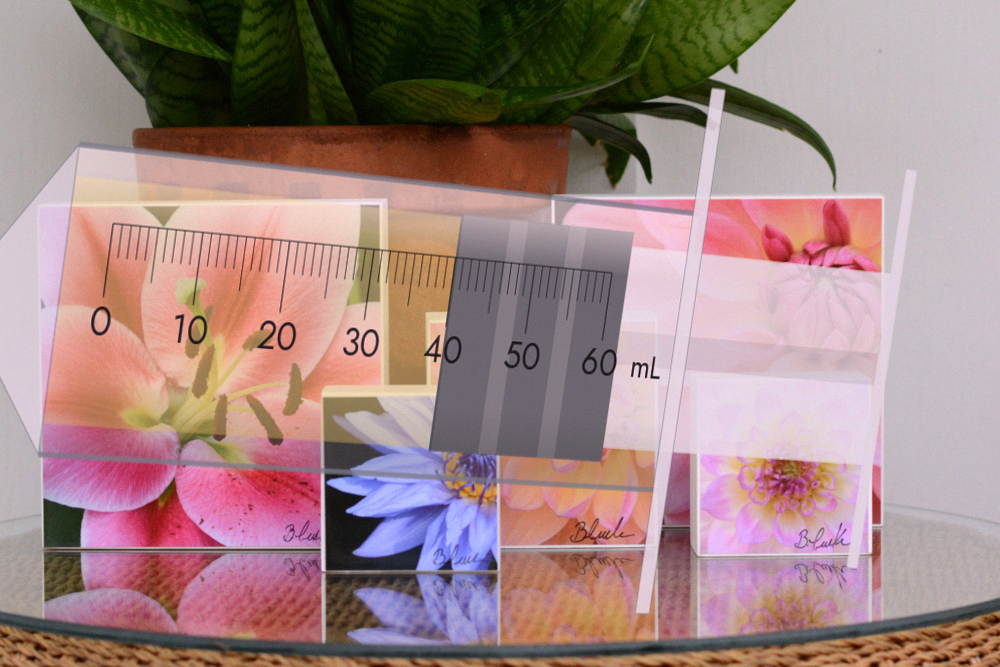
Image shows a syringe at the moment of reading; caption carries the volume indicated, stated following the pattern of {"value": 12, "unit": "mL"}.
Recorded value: {"value": 40, "unit": "mL"}
